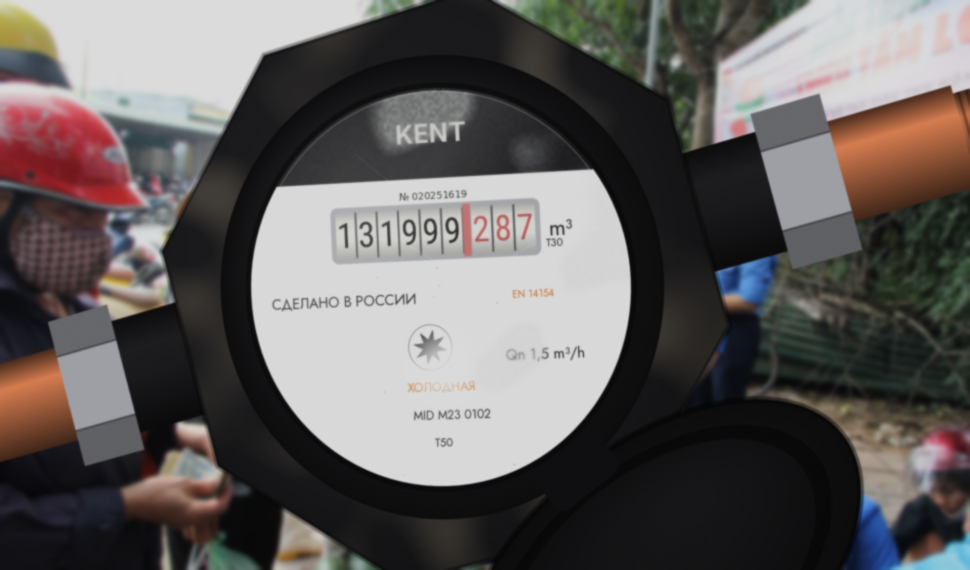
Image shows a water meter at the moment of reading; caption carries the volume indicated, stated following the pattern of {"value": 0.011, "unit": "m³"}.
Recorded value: {"value": 131999.287, "unit": "m³"}
